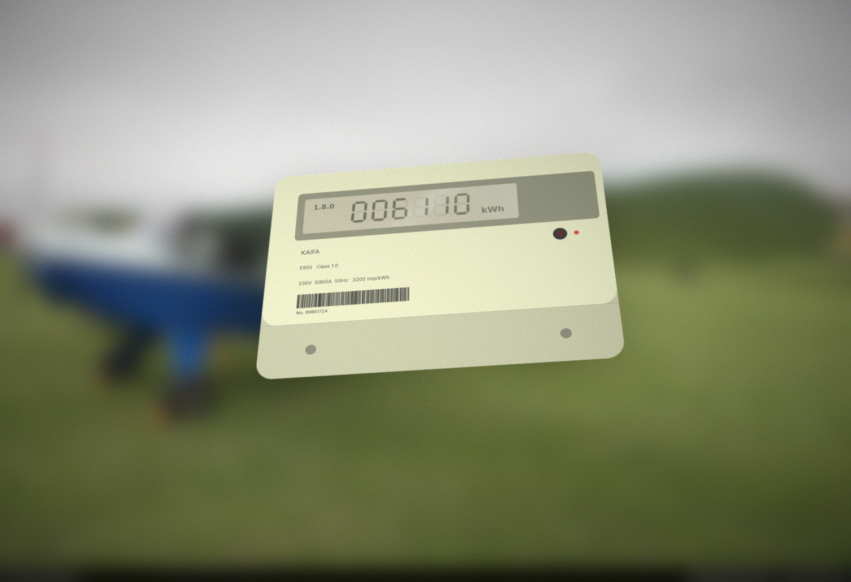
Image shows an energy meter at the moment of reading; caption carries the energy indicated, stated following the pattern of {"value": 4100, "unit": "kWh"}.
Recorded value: {"value": 6110, "unit": "kWh"}
